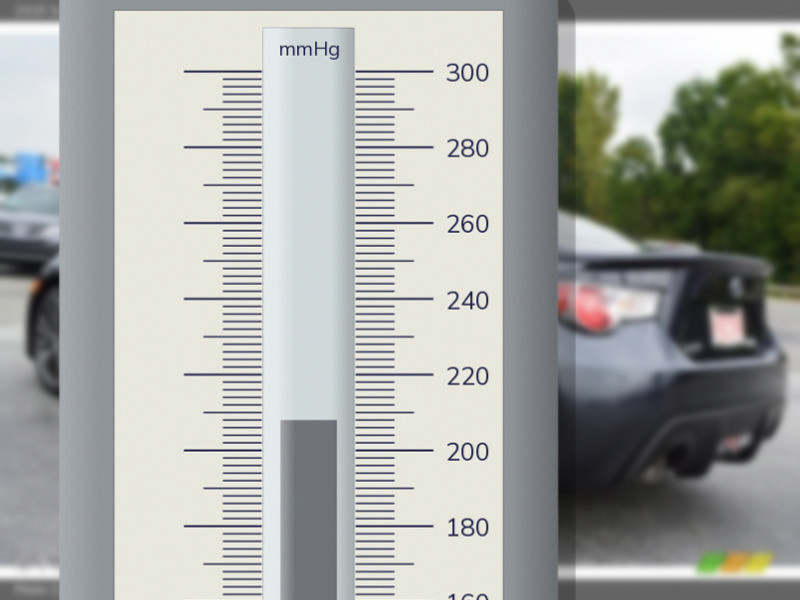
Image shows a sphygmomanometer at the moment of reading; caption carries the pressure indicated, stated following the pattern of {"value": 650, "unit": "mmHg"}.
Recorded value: {"value": 208, "unit": "mmHg"}
